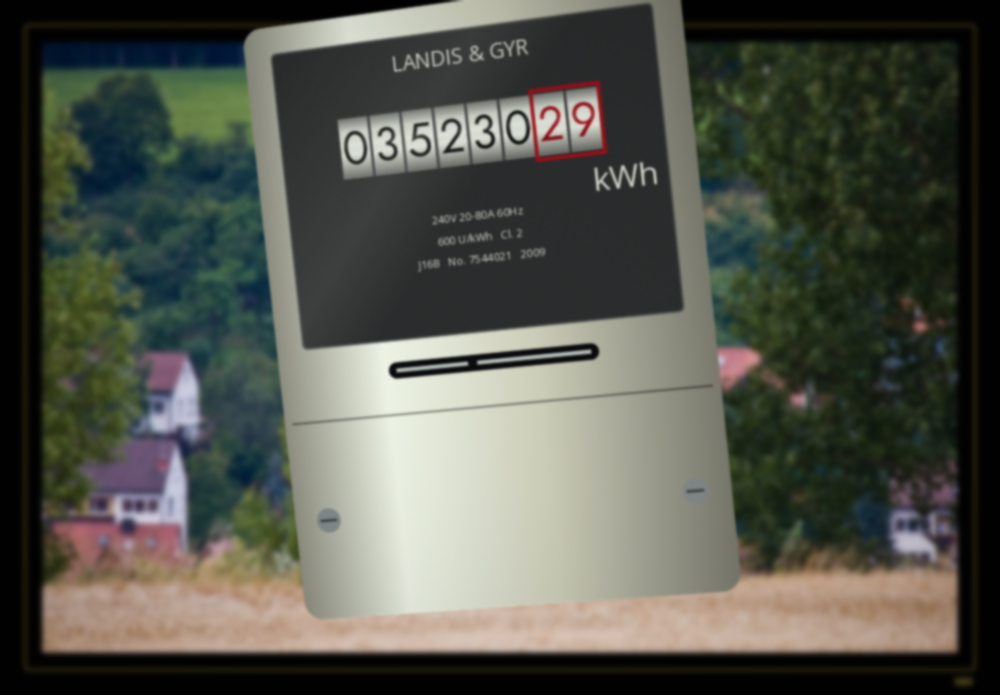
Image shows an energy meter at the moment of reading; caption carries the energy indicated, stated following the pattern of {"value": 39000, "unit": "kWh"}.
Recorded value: {"value": 35230.29, "unit": "kWh"}
